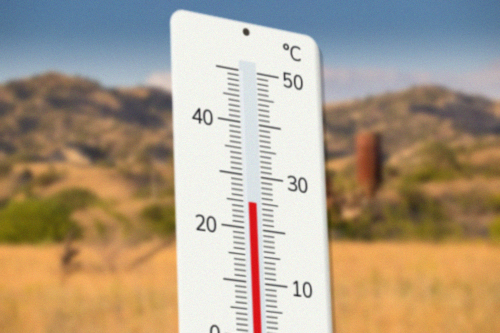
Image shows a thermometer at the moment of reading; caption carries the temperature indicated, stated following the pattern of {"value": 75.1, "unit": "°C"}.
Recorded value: {"value": 25, "unit": "°C"}
